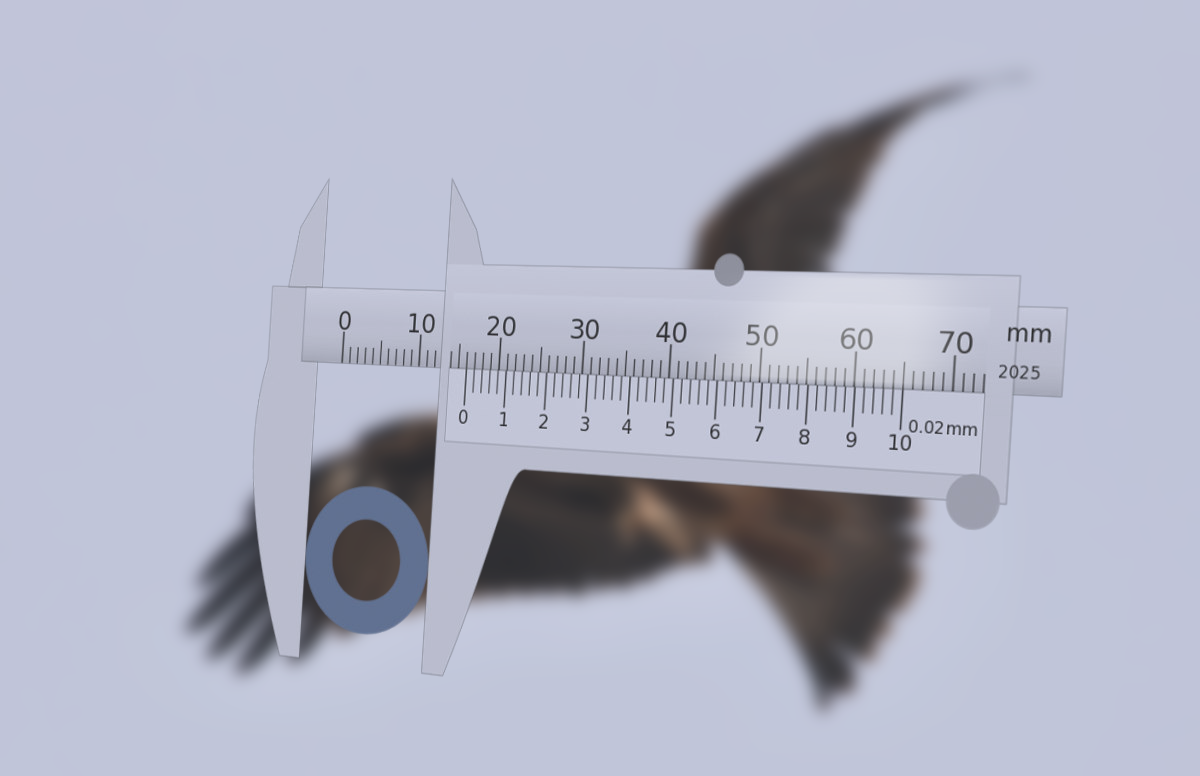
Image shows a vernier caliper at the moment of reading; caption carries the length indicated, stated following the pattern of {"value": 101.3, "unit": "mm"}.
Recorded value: {"value": 16.0, "unit": "mm"}
